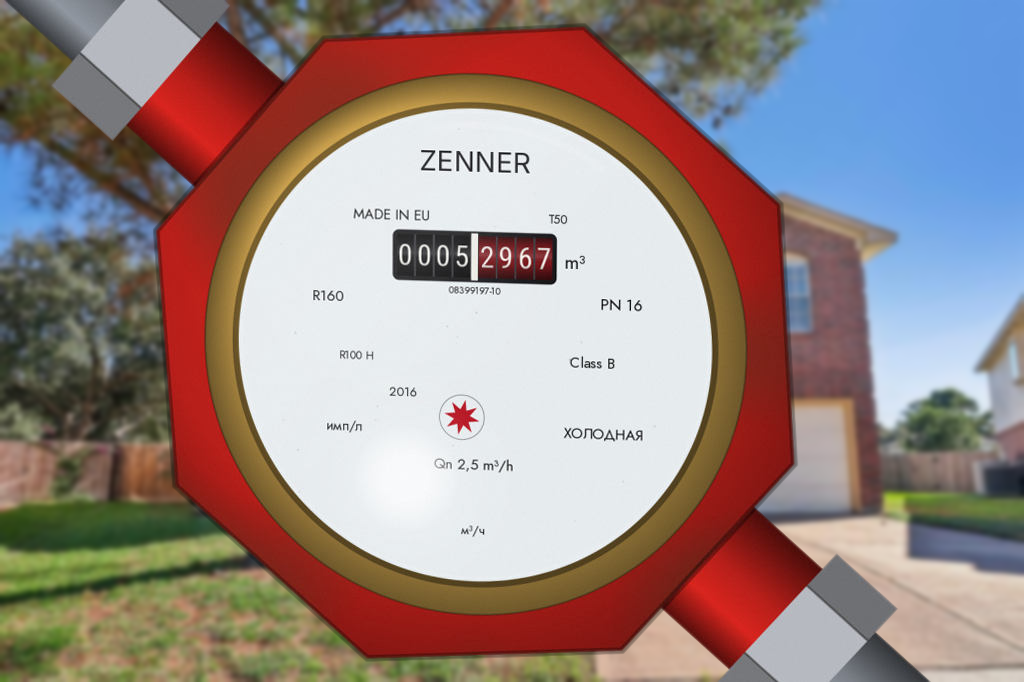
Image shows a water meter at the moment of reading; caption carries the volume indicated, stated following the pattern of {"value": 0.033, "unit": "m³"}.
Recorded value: {"value": 5.2967, "unit": "m³"}
